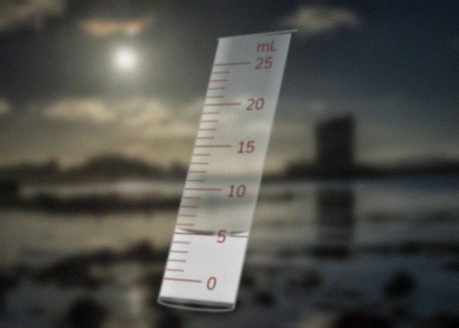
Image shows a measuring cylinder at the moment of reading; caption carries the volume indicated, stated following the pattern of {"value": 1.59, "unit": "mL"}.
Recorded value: {"value": 5, "unit": "mL"}
